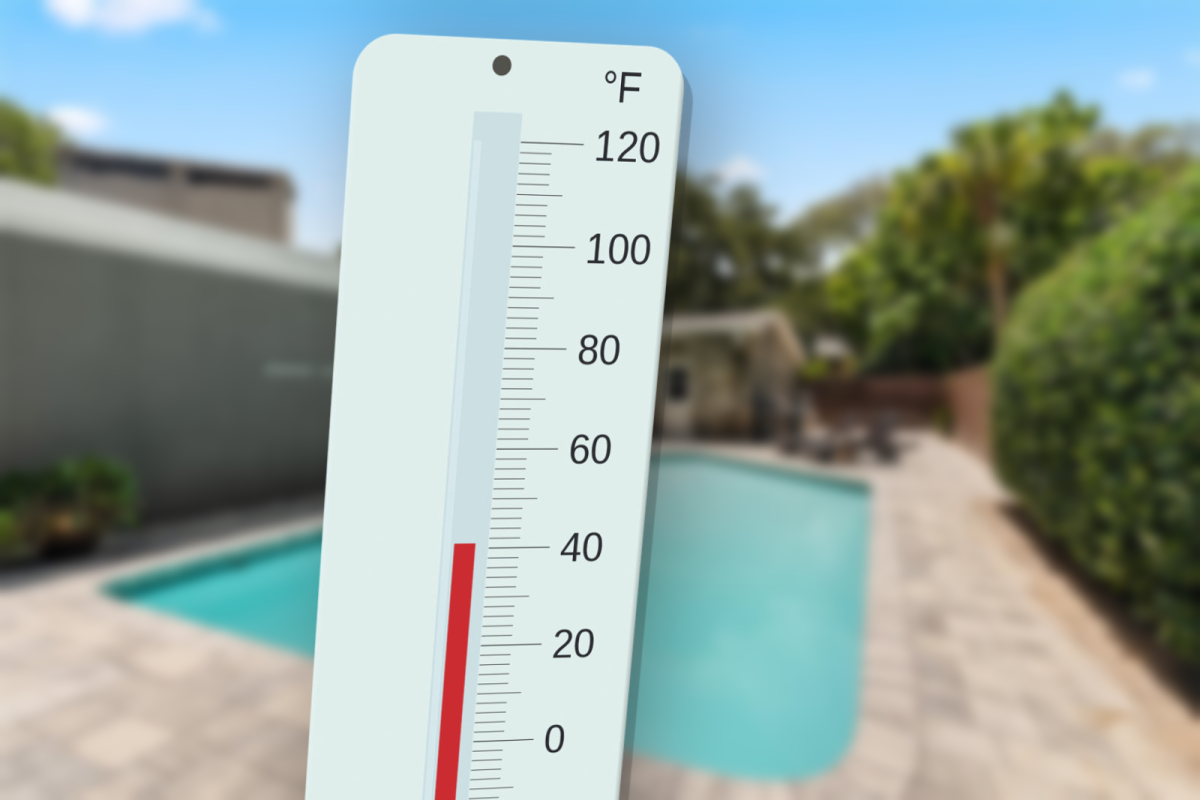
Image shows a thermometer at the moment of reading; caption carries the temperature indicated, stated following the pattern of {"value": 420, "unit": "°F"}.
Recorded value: {"value": 41, "unit": "°F"}
